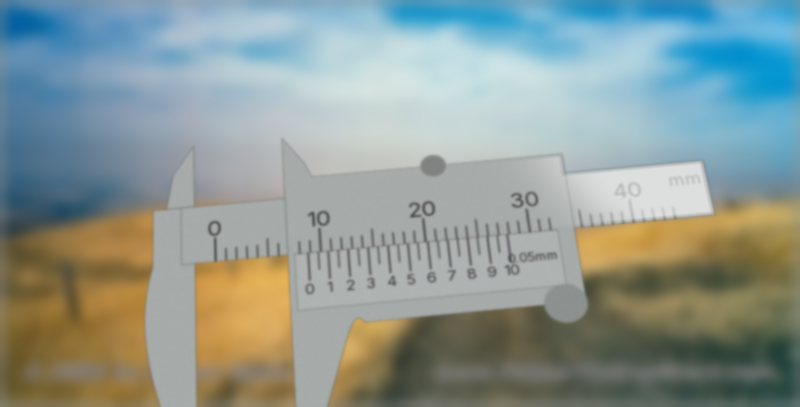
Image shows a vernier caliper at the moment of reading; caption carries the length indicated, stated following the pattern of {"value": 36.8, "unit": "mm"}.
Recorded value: {"value": 8.8, "unit": "mm"}
